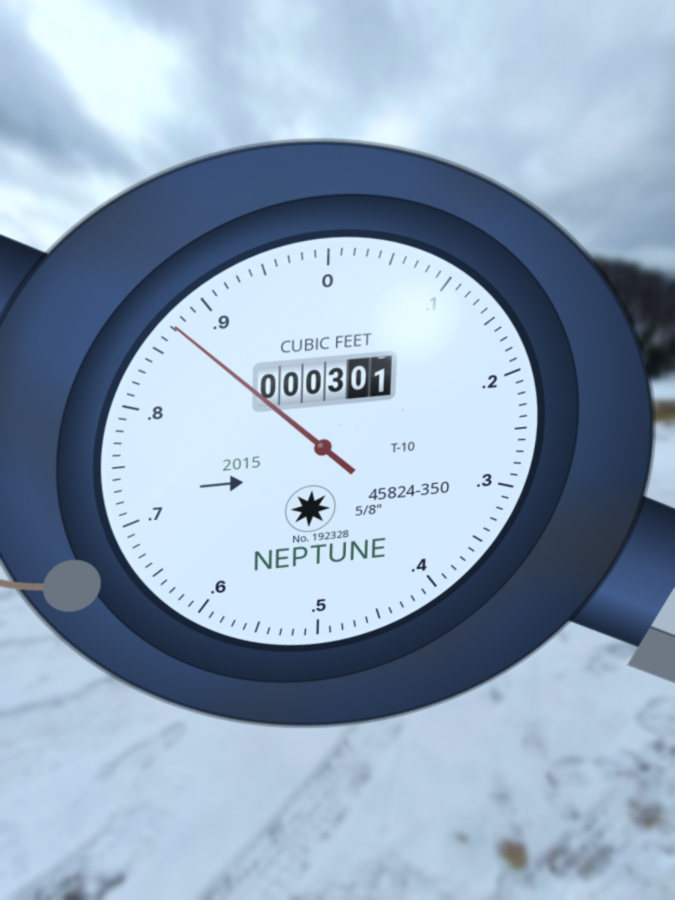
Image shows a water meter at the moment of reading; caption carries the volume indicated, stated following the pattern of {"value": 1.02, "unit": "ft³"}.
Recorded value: {"value": 300.87, "unit": "ft³"}
